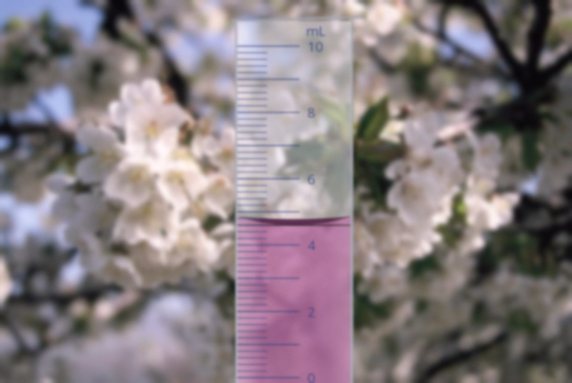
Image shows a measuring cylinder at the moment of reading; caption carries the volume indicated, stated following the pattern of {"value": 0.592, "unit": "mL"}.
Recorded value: {"value": 4.6, "unit": "mL"}
